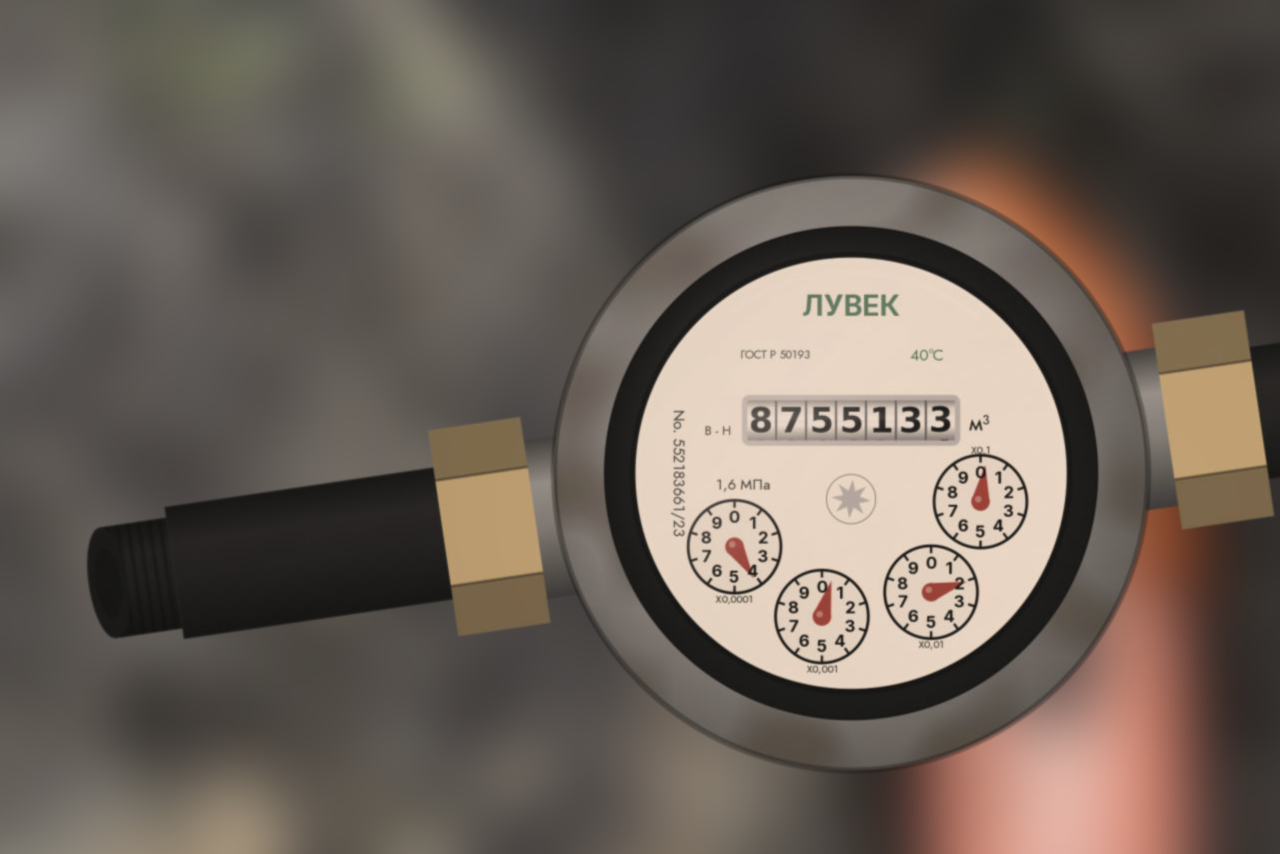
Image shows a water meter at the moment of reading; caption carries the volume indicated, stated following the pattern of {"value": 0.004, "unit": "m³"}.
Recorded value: {"value": 8755133.0204, "unit": "m³"}
